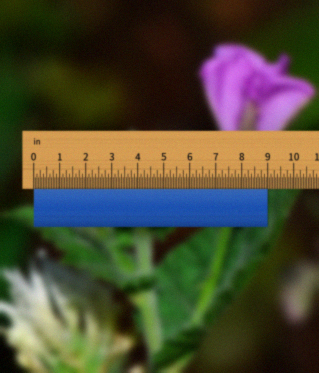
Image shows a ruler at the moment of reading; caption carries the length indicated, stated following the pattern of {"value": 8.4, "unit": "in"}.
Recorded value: {"value": 9, "unit": "in"}
